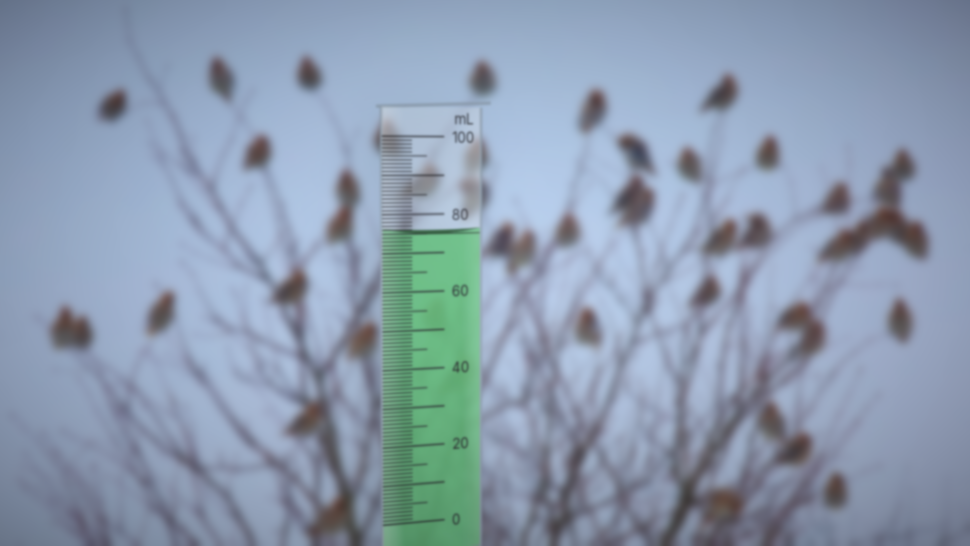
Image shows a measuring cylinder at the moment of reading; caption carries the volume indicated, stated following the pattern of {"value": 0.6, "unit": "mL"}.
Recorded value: {"value": 75, "unit": "mL"}
